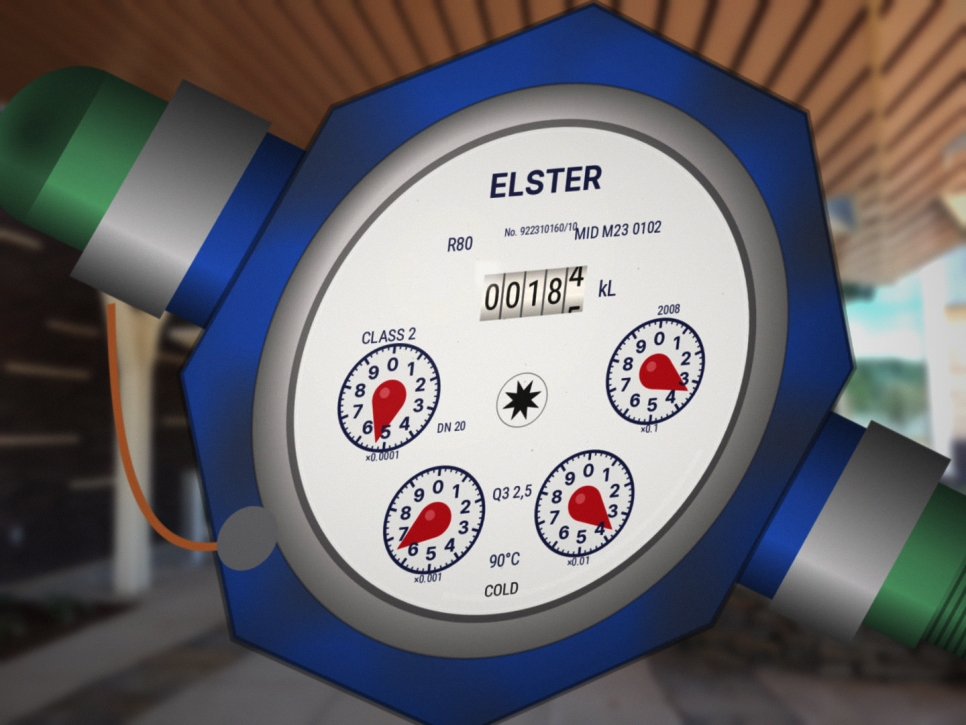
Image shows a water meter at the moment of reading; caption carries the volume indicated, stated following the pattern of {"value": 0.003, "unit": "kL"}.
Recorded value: {"value": 184.3365, "unit": "kL"}
